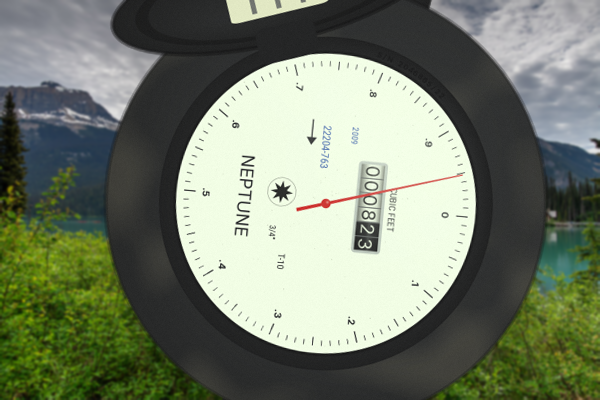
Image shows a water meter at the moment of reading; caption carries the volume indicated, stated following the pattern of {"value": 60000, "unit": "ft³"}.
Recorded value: {"value": 822.95, "unit": "ft³"}
